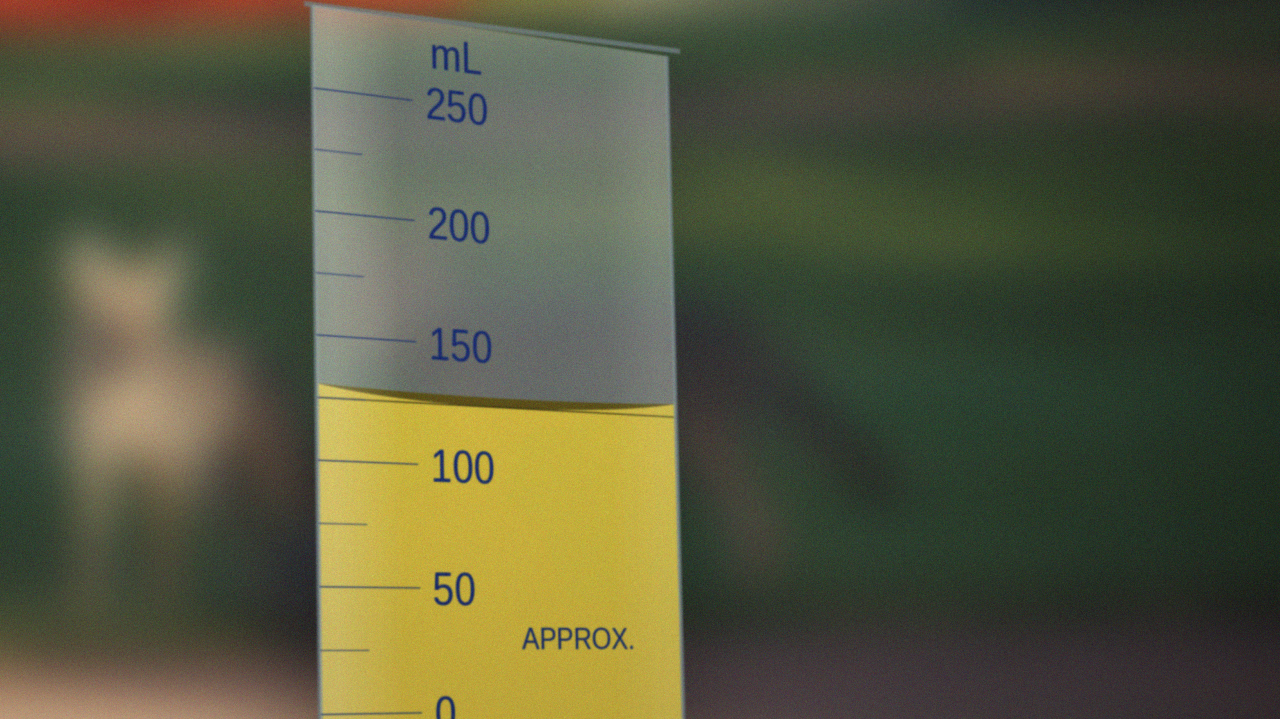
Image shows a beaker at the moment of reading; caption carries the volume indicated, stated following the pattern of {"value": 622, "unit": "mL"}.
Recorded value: {"value": 125, "unit": "mL"}
